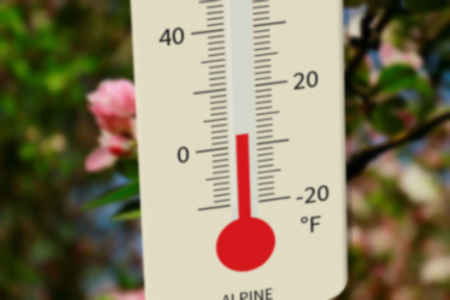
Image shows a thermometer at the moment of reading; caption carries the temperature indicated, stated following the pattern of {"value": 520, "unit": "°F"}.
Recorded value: {"value": 4, "unit": "°F"}
